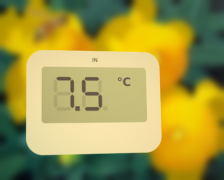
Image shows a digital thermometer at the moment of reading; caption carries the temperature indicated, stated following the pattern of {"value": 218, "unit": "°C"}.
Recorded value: {"value": 7.5, "unit": "°C"}
